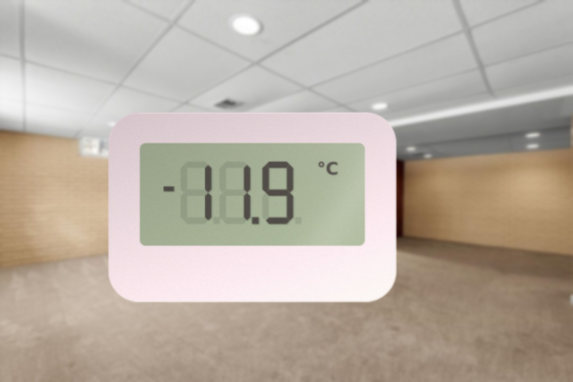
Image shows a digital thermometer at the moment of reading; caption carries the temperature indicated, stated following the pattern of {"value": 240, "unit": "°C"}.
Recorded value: {"value": -11.9, "unit": "°C"}
